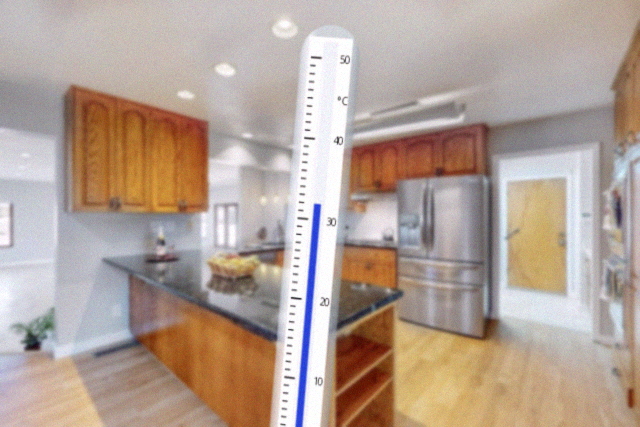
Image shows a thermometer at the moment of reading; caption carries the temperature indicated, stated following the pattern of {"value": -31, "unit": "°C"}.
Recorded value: {"value": 32, "unit": "°C"}
